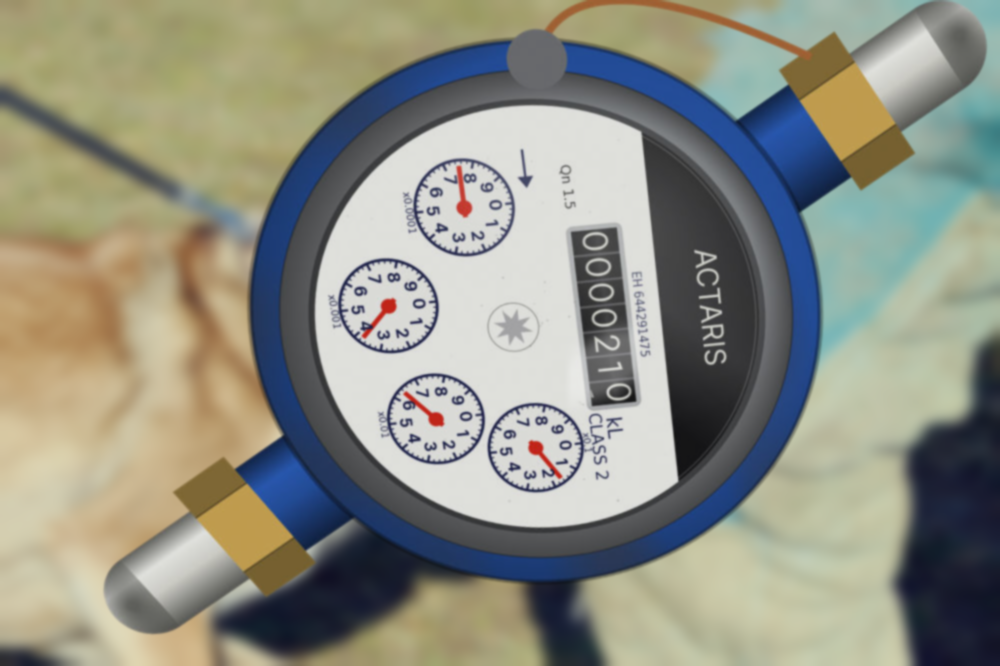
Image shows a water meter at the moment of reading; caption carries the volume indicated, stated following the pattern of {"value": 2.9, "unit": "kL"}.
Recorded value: {"value": 210.1637, "unit": "kL"}
